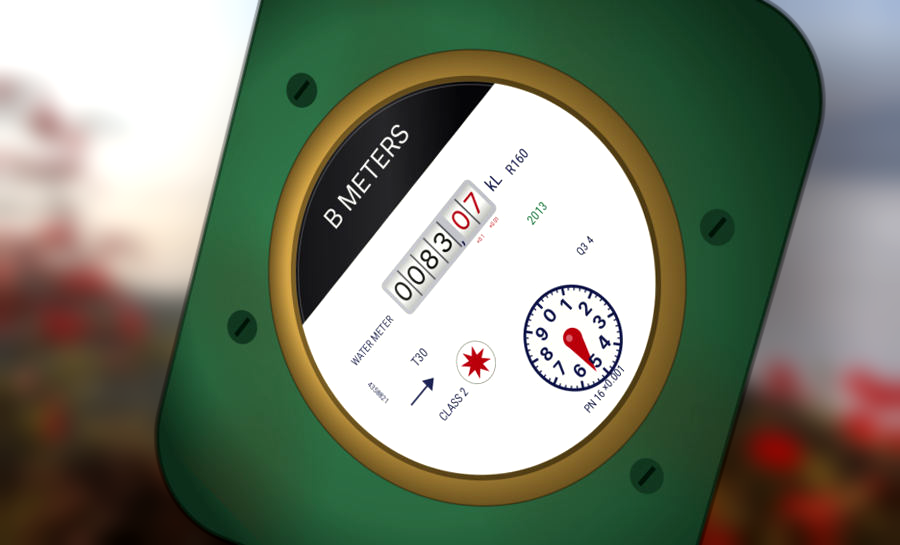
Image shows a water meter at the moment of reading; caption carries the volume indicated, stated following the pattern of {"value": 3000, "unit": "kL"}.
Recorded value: {"value": 83.075, "unit": "kL"}
